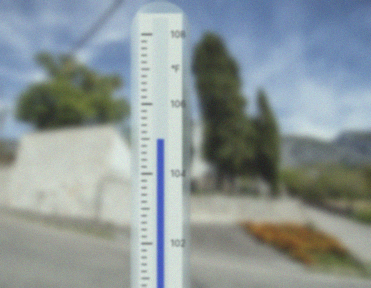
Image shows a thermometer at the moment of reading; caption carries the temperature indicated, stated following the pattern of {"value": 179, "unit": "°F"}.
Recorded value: {"value": 105, "unit": "°F"}
